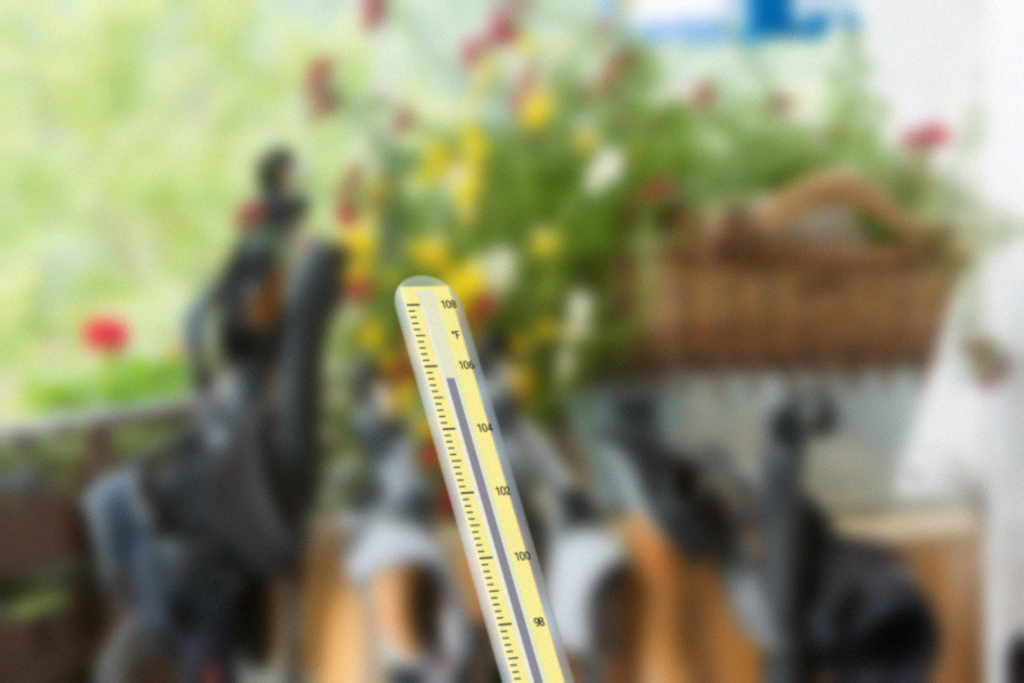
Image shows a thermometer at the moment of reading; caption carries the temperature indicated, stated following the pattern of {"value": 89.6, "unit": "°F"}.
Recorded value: {"value": 105.6, "unit": "°F"}
